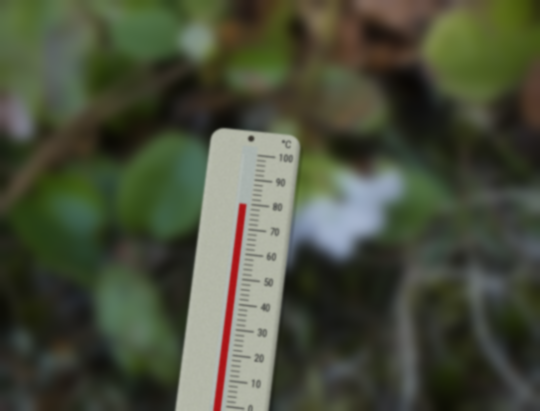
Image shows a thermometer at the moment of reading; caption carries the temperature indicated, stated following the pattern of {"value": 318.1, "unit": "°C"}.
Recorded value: {"value": 80, "unit": "°C"}
